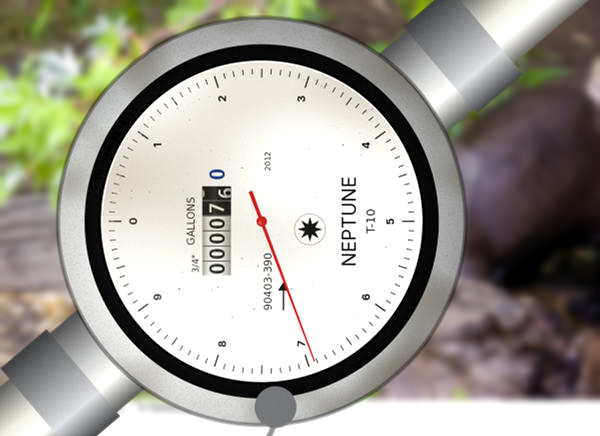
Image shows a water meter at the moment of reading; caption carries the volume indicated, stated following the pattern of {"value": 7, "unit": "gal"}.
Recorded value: {"value": 756.9, "unit": "gal"}
